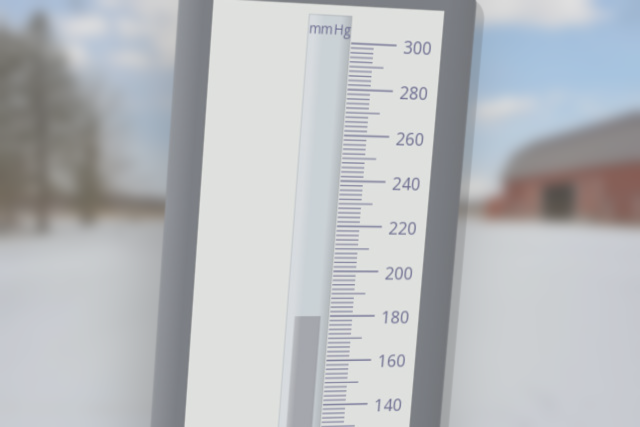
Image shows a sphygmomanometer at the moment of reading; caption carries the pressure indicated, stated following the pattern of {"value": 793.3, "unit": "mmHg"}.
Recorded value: {"value": 180, "unit": "mmHg"}
